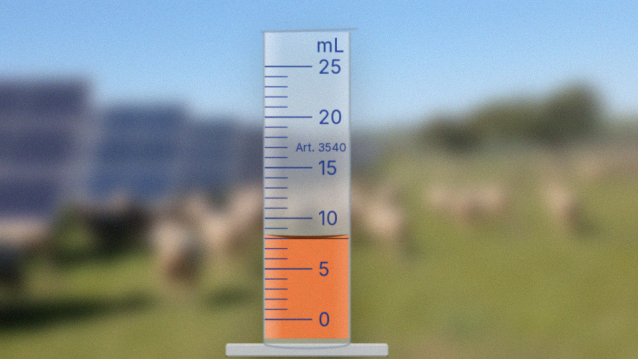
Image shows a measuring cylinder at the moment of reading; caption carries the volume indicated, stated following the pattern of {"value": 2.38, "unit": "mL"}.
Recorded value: {"value": 8, "unit": "mL"}
